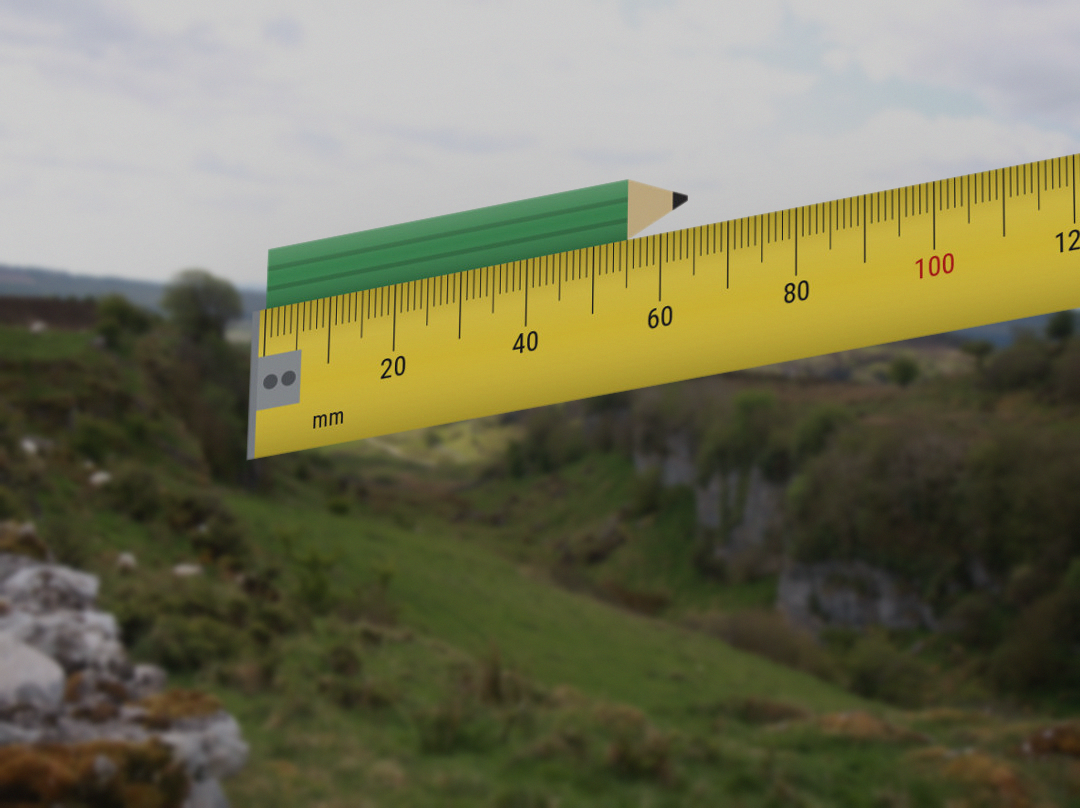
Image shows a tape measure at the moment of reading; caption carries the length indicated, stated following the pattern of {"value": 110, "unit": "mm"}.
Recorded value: {"value": 64, "unit": "mm"}
